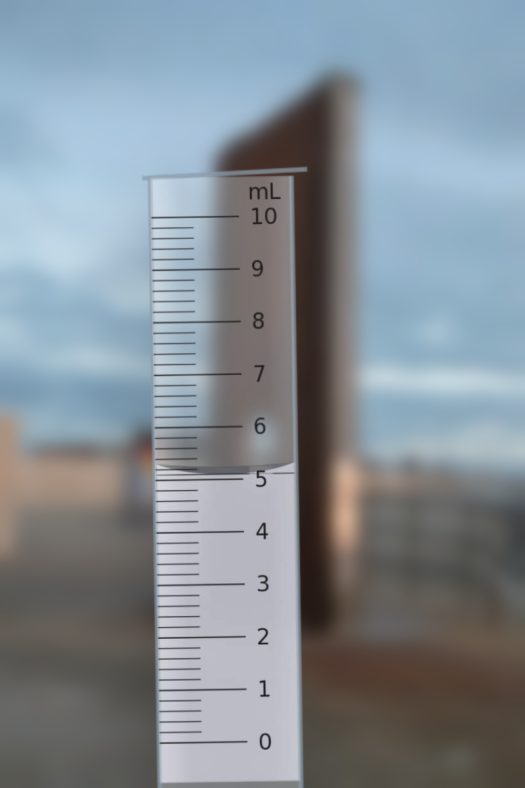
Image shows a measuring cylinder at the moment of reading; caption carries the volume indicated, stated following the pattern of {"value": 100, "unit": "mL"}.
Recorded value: {"value": 5.1, "unit": "mL"}
